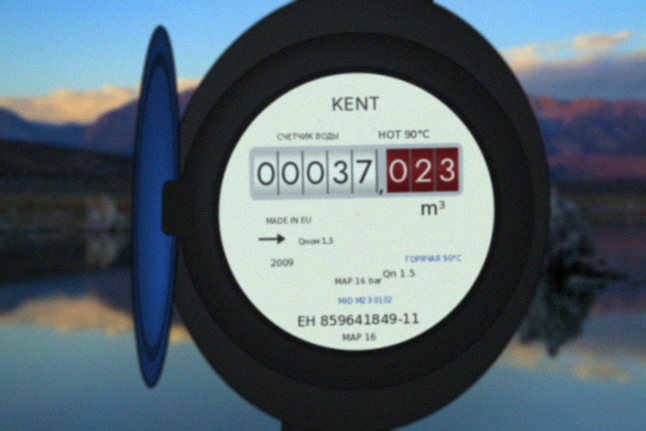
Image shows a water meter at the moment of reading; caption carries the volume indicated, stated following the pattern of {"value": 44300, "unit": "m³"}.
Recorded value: {"value": 37.023, "unit": "m³"}
